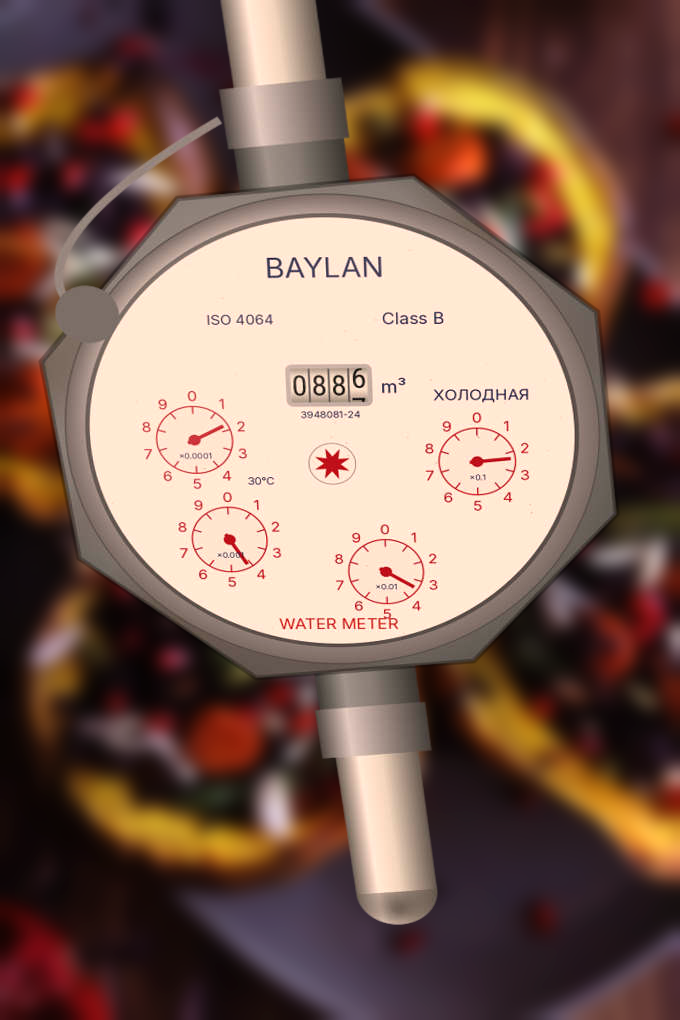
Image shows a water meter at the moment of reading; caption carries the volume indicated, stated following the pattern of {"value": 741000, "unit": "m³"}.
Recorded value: {"value": 886.2341, "unit": "m³"}
